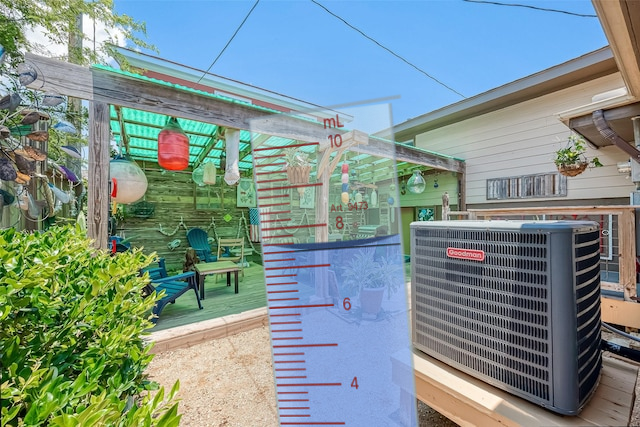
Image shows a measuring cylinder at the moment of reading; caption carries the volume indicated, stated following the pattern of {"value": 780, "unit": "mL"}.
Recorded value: {"value": 7.4, "unit": "mL"}
